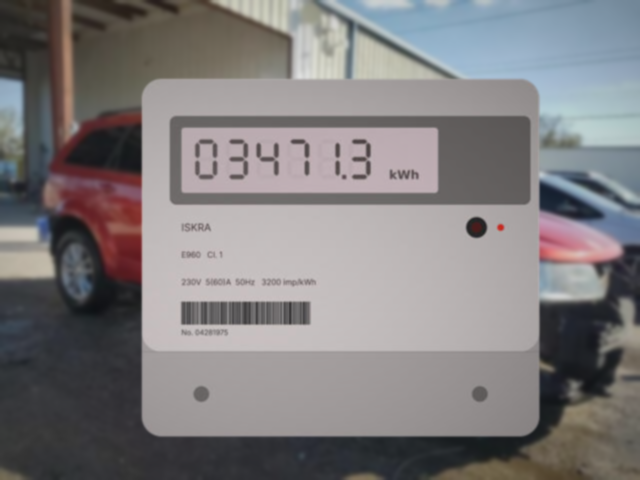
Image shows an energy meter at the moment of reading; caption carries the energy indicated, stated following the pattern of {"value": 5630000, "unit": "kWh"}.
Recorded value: {"value": 3471.3, "unit": "kWh"}
